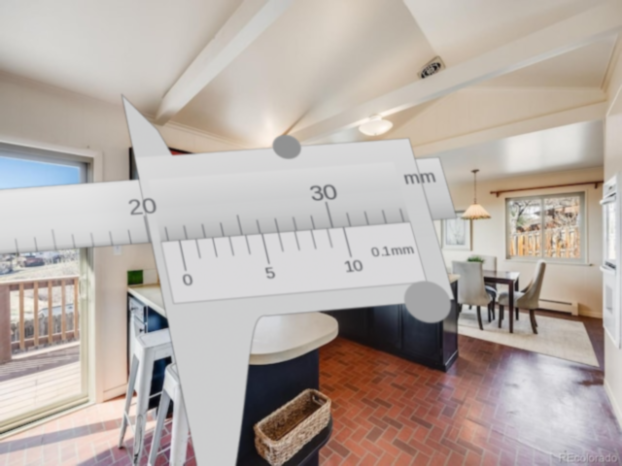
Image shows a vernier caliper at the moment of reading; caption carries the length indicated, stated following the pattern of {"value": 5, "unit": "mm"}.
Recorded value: {"value": 21.6, "unit": "mm"}
